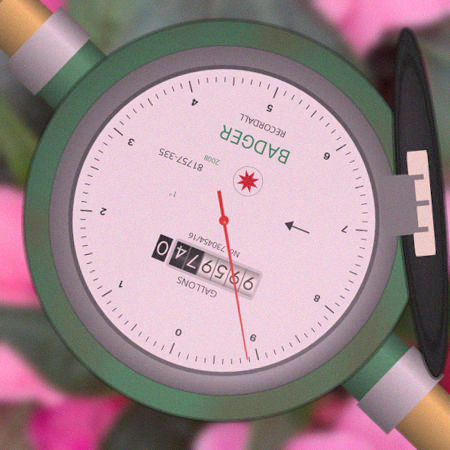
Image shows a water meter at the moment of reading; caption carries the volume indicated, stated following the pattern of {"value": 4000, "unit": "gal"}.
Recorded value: {"value": 9959739.1, "unit": "gal"}
